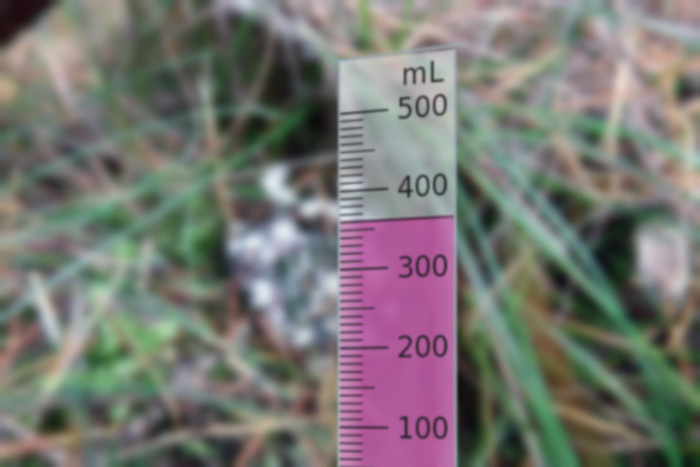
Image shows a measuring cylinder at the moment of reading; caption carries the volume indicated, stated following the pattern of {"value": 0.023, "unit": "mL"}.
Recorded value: {"value": 360, "unit": "mL"}
